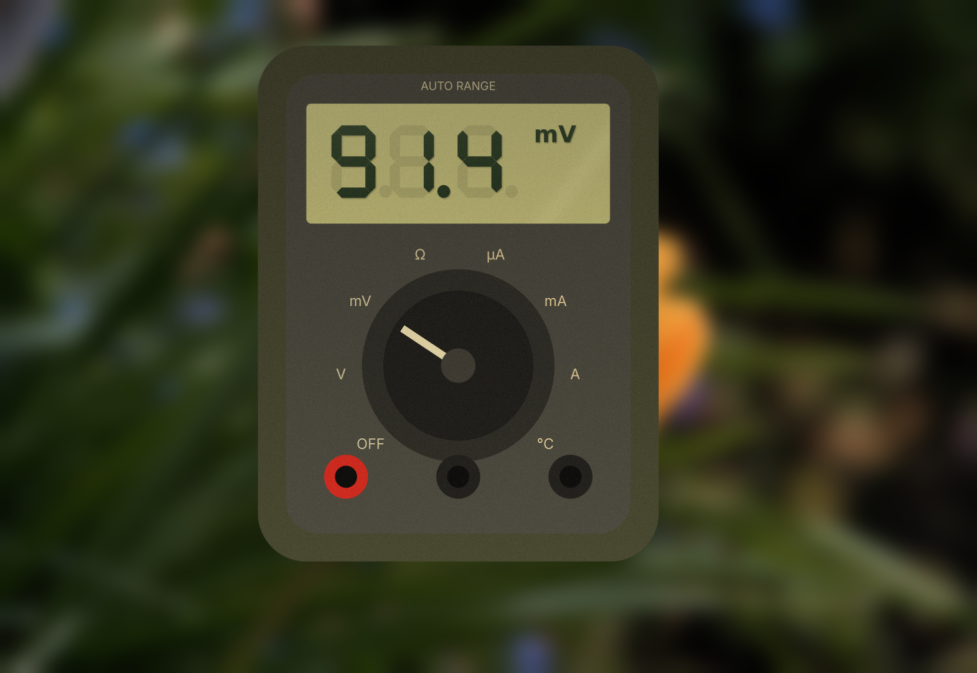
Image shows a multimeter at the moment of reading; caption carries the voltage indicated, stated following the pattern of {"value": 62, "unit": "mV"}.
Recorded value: {"value": 91.4, "unit": "mV"}
